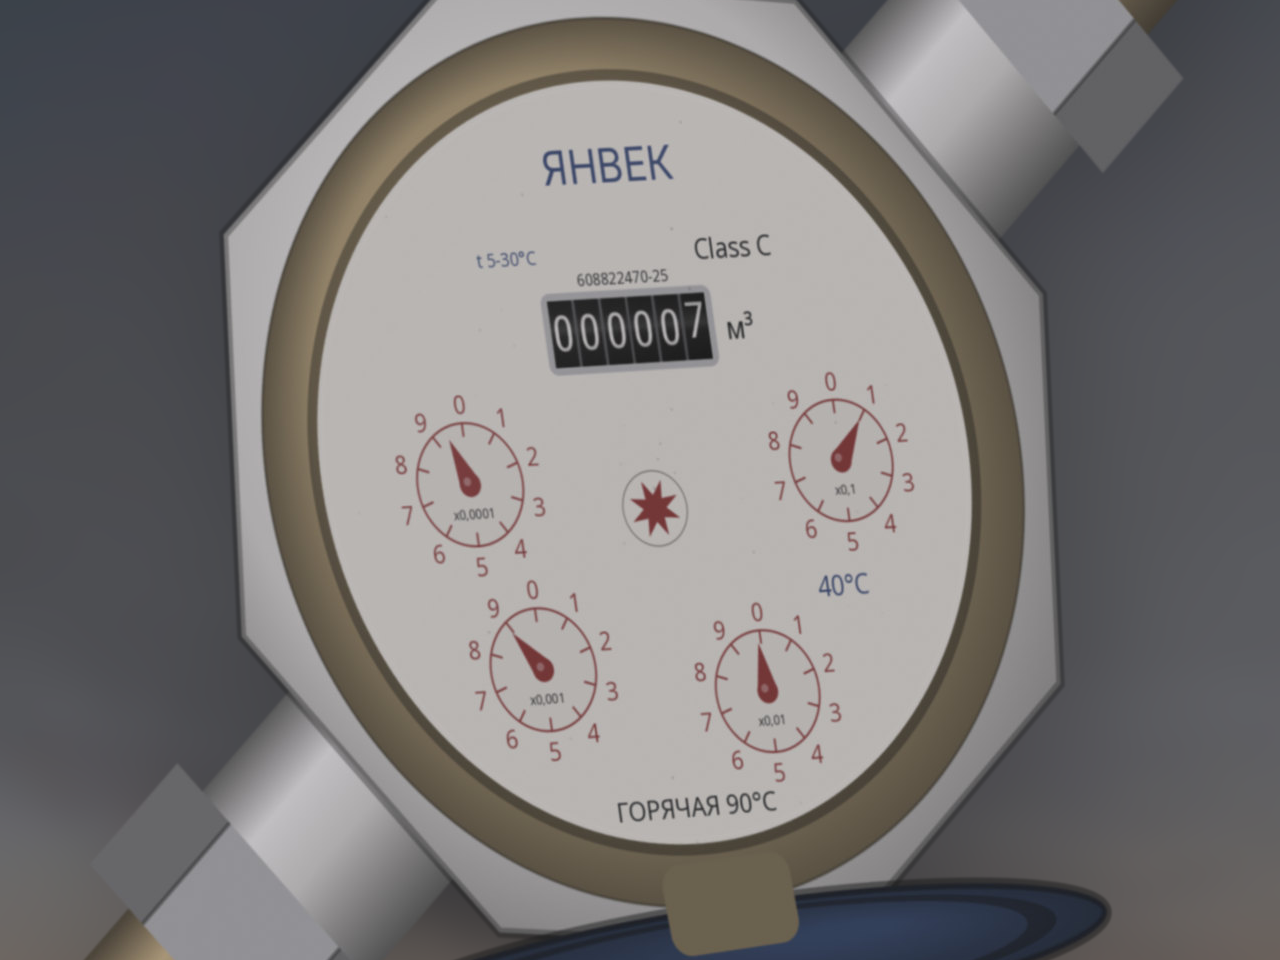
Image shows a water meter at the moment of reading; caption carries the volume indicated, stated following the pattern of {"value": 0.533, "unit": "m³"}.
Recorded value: {"value": 7.0989, "unit": "m³"}
